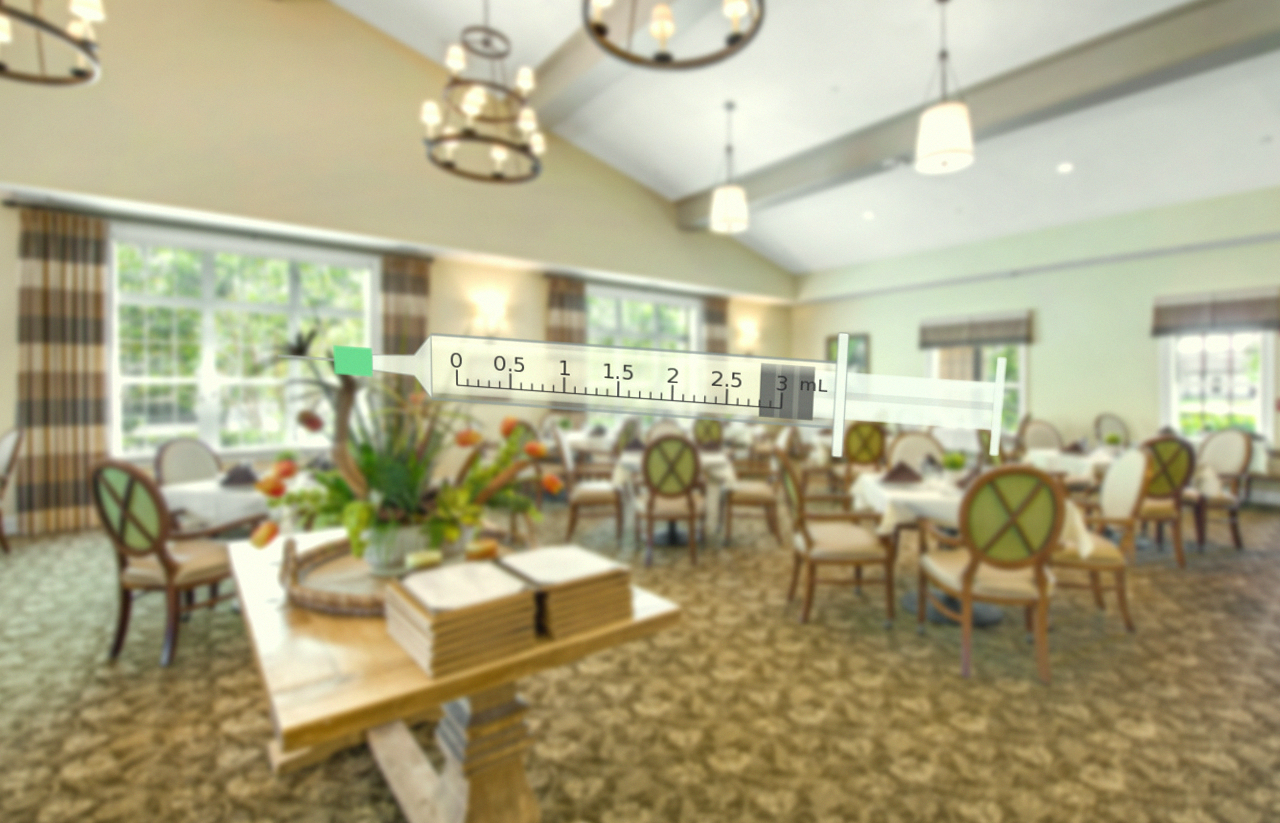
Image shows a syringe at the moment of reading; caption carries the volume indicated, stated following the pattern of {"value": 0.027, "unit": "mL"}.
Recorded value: {"value": 2.8, "unit": "mL"}
